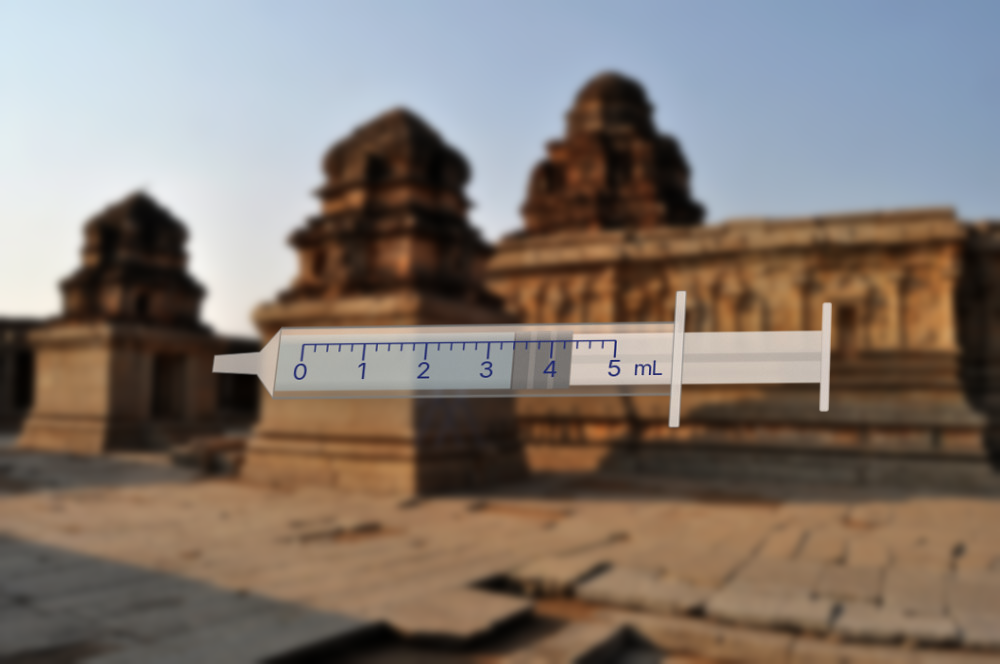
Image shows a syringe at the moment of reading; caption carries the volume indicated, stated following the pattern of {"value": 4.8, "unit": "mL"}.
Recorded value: {"value": 3.4, "unit": "mL"}
